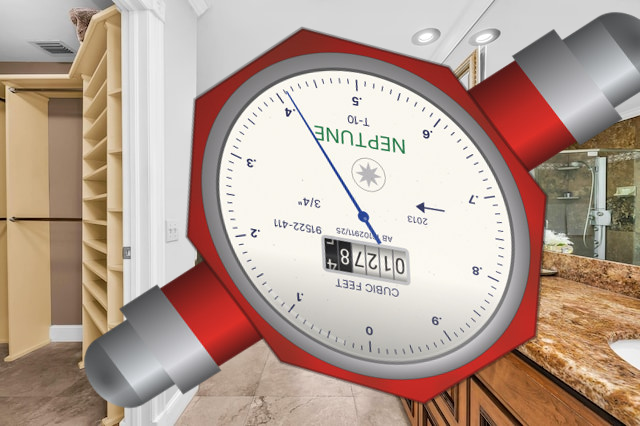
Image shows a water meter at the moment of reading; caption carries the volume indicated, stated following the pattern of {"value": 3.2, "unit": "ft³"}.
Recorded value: {"value": 12784.41, "unit": "ft³"}
